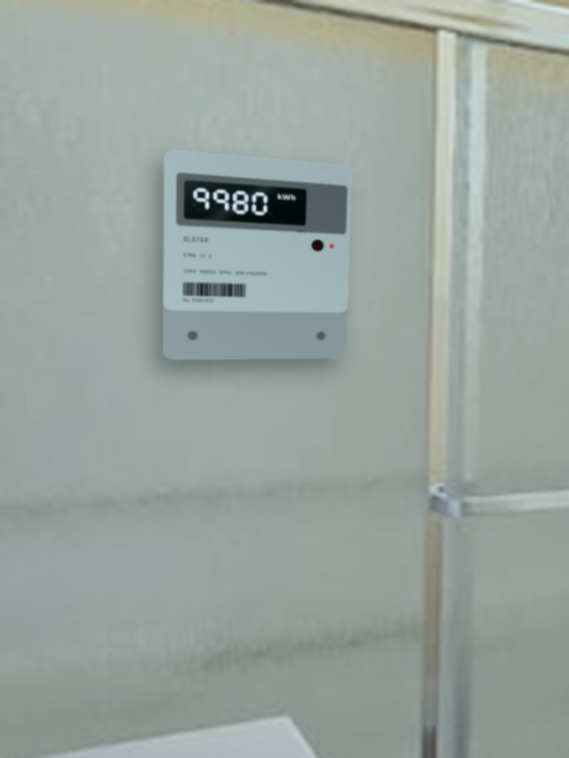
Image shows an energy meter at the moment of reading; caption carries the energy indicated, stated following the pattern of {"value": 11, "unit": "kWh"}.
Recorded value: {"value": 9980, "unit": "kWh"}
